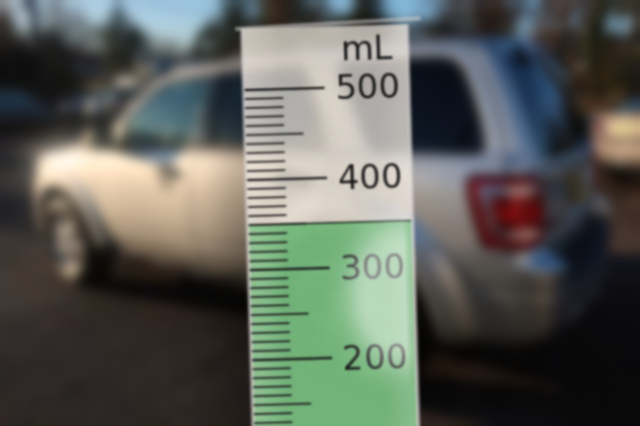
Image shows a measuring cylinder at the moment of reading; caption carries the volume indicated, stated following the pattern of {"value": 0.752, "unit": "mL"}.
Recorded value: {"value": 350, "unit": "mL"}
